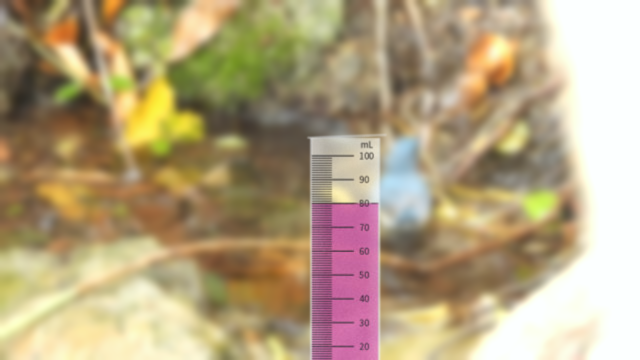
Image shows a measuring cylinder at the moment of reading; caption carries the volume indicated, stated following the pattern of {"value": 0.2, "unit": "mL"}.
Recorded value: {"value": 80, "unit": "mL"}
